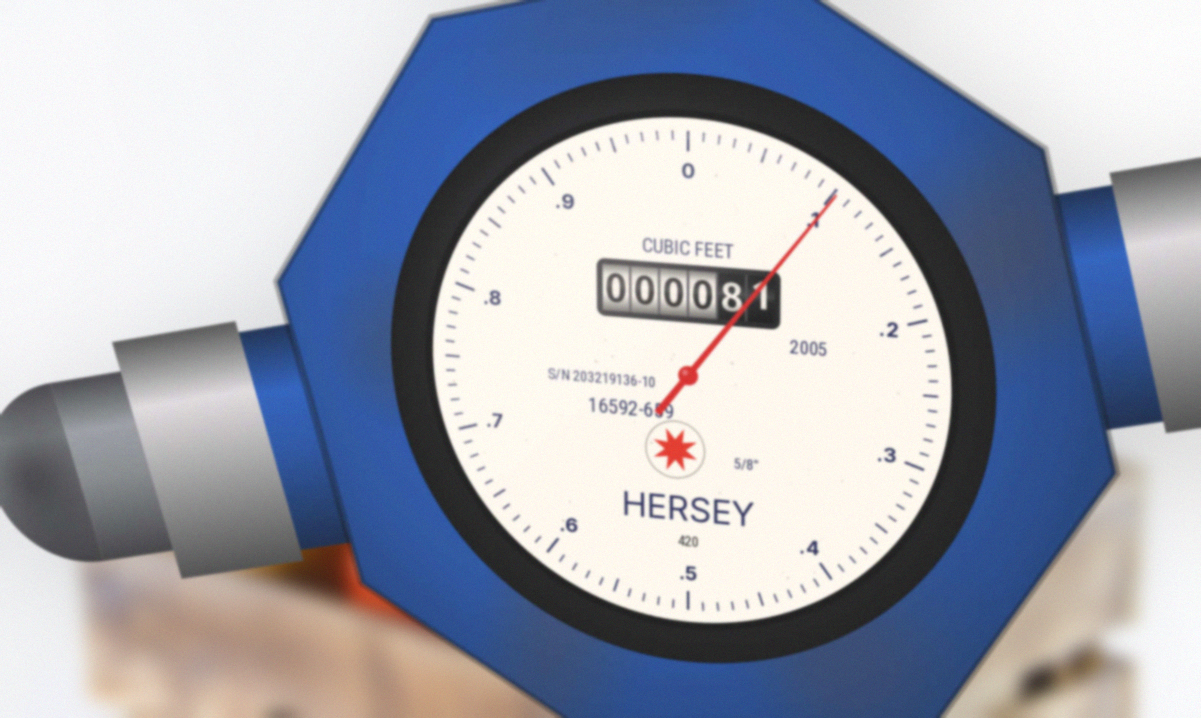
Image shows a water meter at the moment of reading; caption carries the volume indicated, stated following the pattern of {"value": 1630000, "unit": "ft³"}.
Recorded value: {"value": 81.10, "unit": "ft³"}
